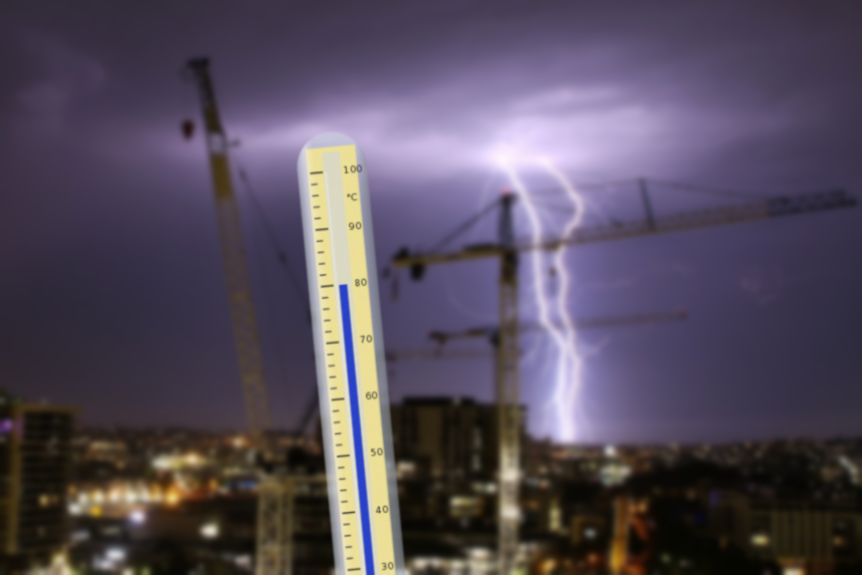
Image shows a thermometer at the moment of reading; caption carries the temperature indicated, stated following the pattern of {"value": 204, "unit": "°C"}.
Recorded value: {"value": 80, "unit": "°C"}
